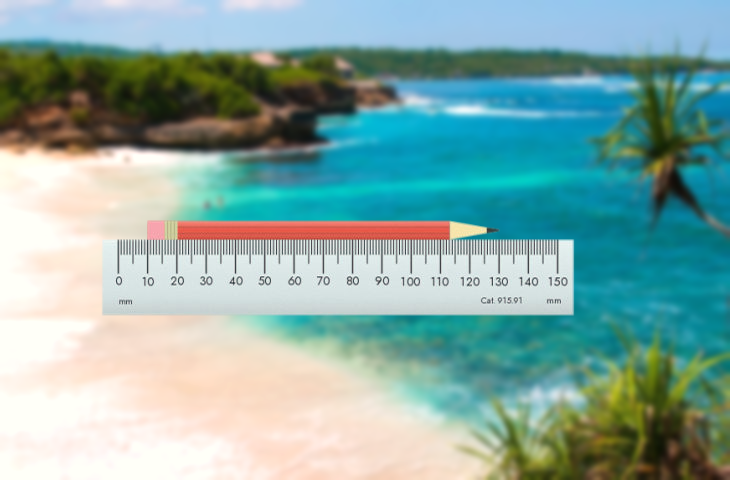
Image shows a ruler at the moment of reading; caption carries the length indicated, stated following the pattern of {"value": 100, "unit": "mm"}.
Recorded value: {"value": 120, "unit": "mm"}
